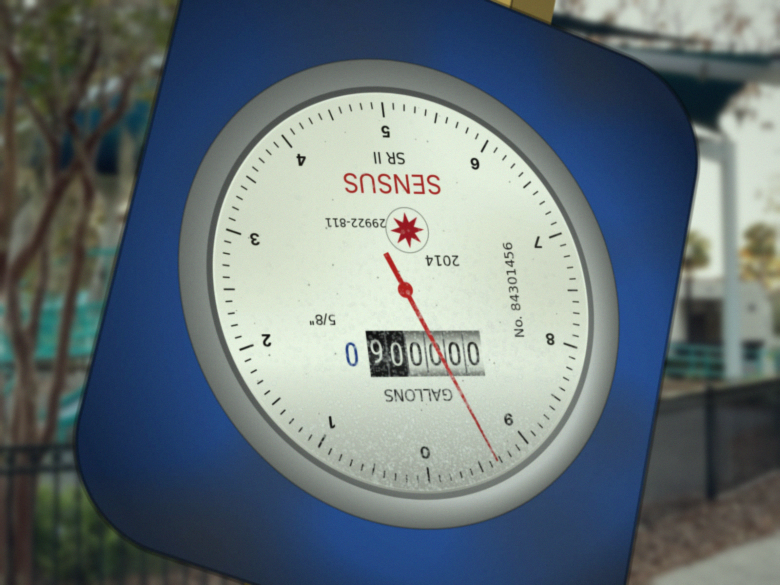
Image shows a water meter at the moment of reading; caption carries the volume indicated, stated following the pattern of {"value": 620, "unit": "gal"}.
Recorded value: {"value": 59.3, "unit": "gal"}
